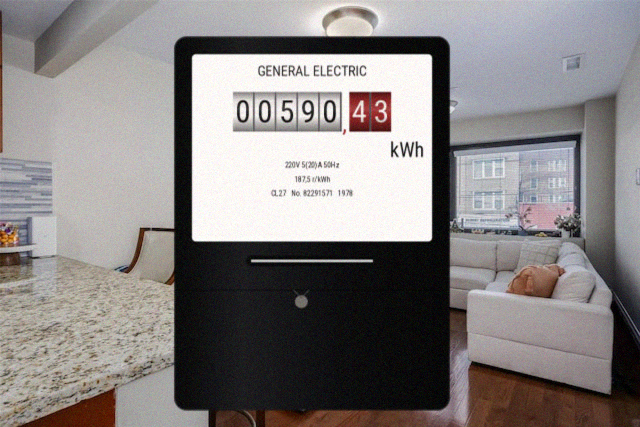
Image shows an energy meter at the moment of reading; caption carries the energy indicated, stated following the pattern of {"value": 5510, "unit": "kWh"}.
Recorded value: {"value": 590.43, "unit": "kWh"}
